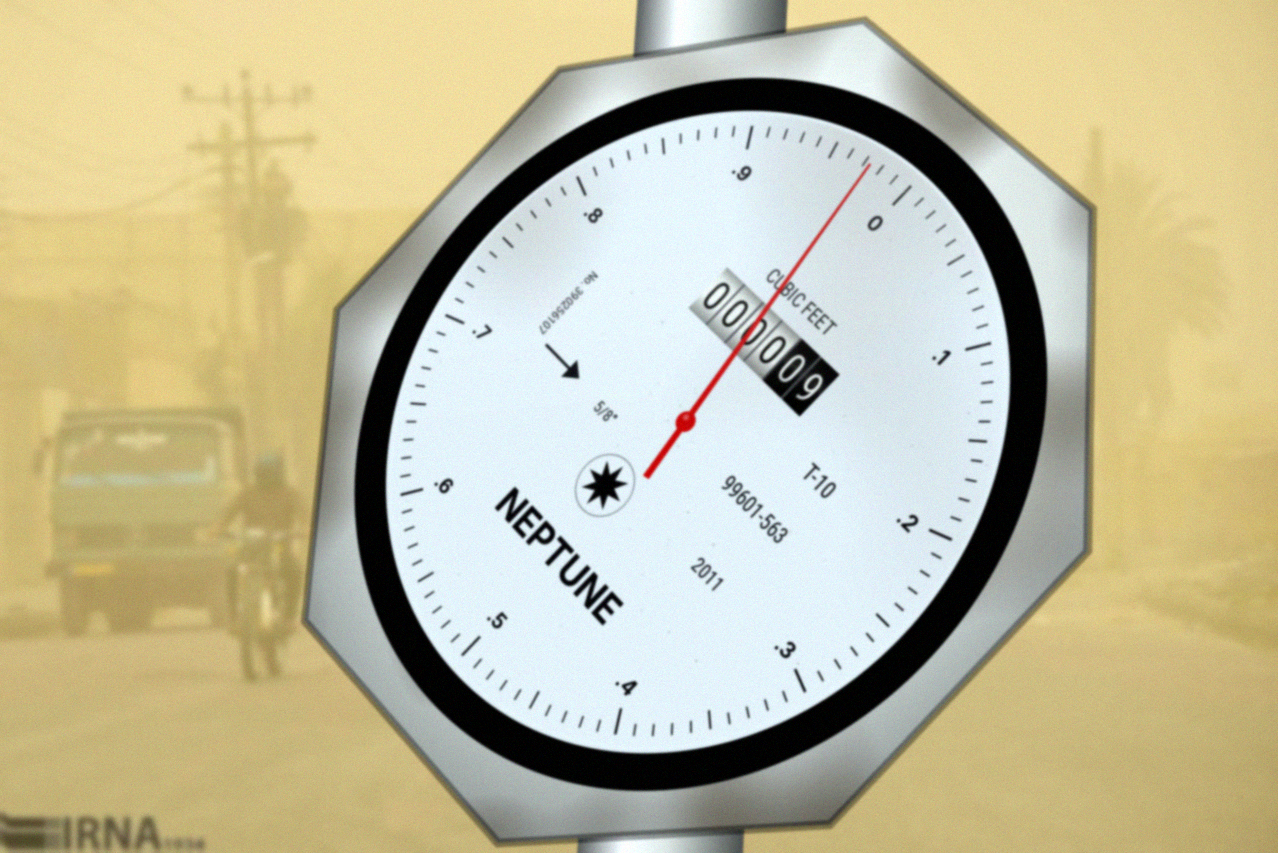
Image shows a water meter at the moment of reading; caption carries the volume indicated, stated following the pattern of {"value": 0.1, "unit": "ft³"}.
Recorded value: {"value": 8.97, "unit": "ft³"}
